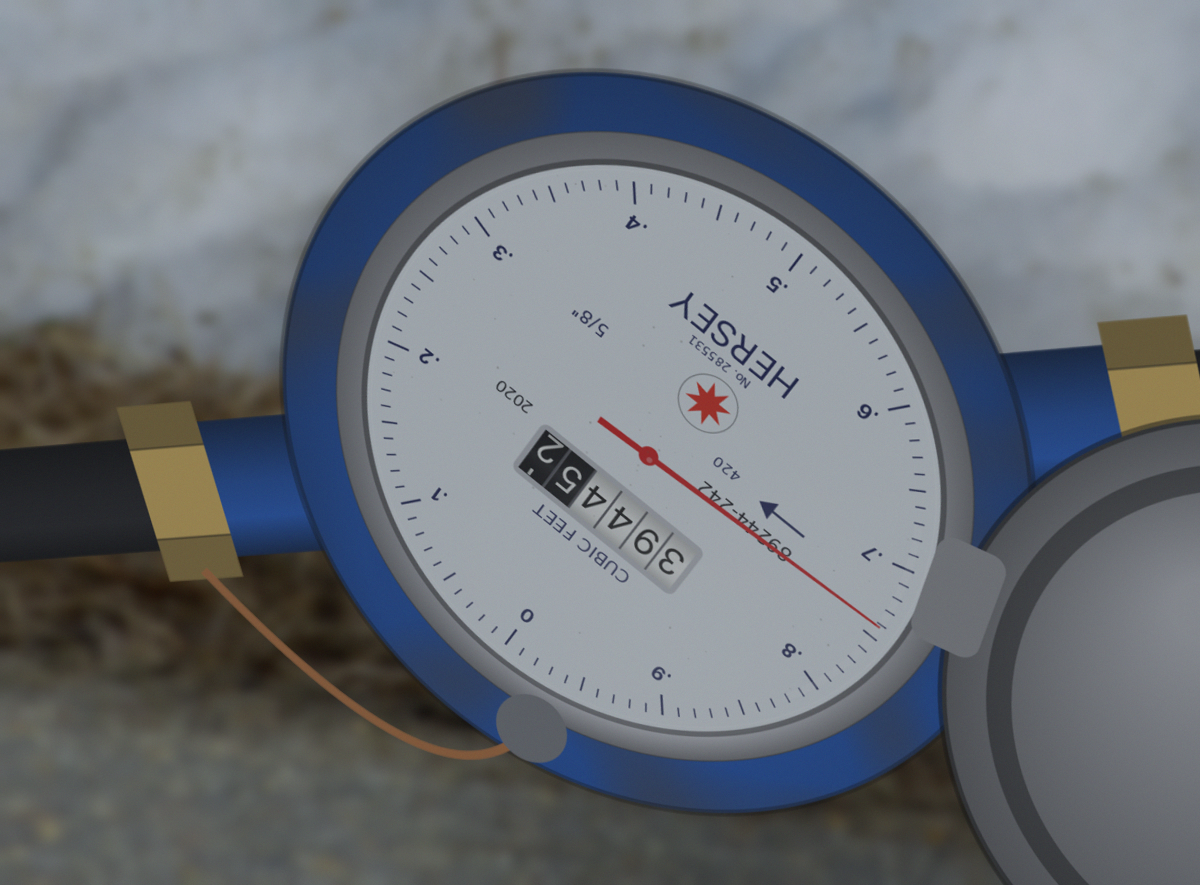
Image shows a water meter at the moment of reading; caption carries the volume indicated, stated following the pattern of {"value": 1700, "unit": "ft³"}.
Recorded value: {"value": 394451.74, "unit": "ft³"}
